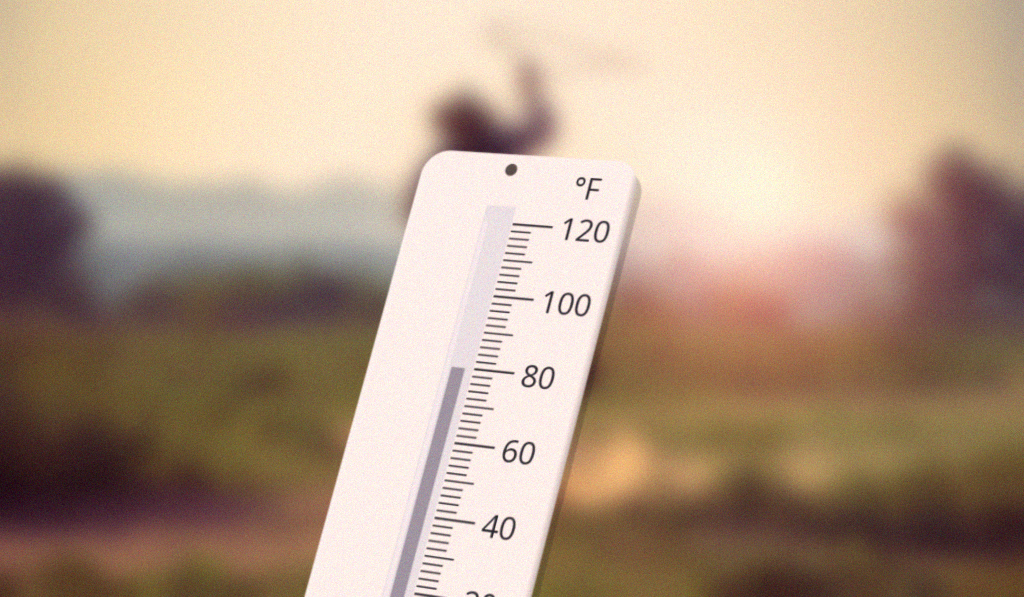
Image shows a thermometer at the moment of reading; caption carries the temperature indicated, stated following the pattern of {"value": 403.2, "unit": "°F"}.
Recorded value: {"value": 80, "unit": "°F"}
